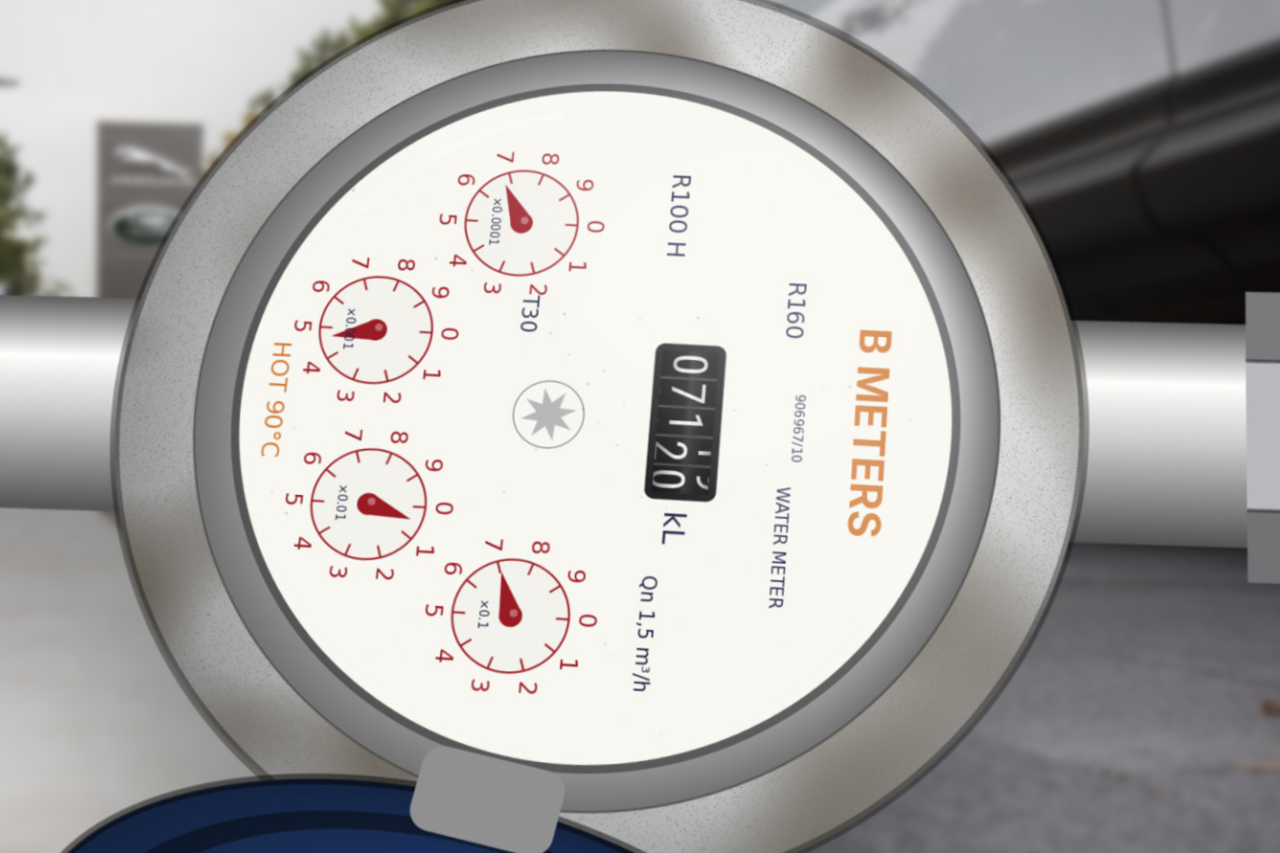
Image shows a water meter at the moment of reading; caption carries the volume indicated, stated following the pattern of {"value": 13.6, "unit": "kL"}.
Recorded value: {"value": 7119.7046, "unit": "kL"}
